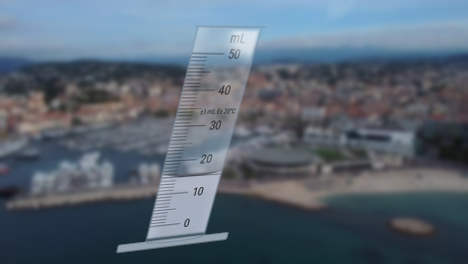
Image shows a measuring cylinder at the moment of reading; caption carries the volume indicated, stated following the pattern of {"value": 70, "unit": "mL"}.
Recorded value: {"value": 15, "unit": "mL"}
